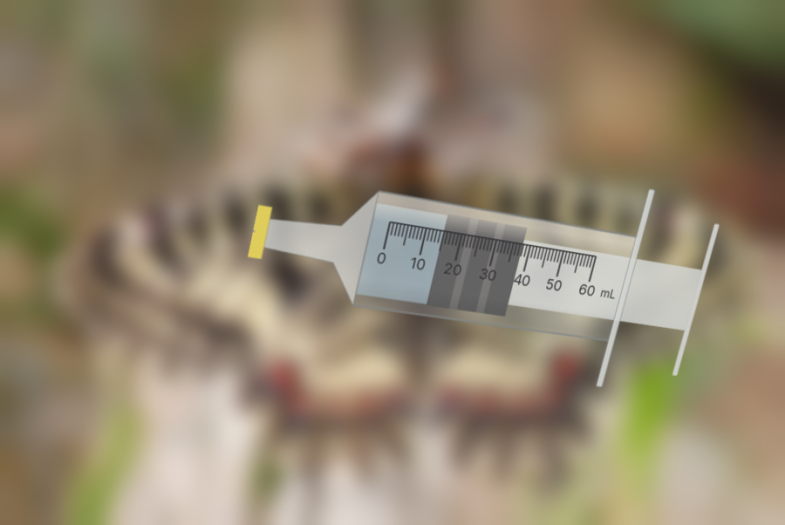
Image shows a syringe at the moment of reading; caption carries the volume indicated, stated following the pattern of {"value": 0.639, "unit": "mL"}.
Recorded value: {"value": 15, "unit": "mL"}
